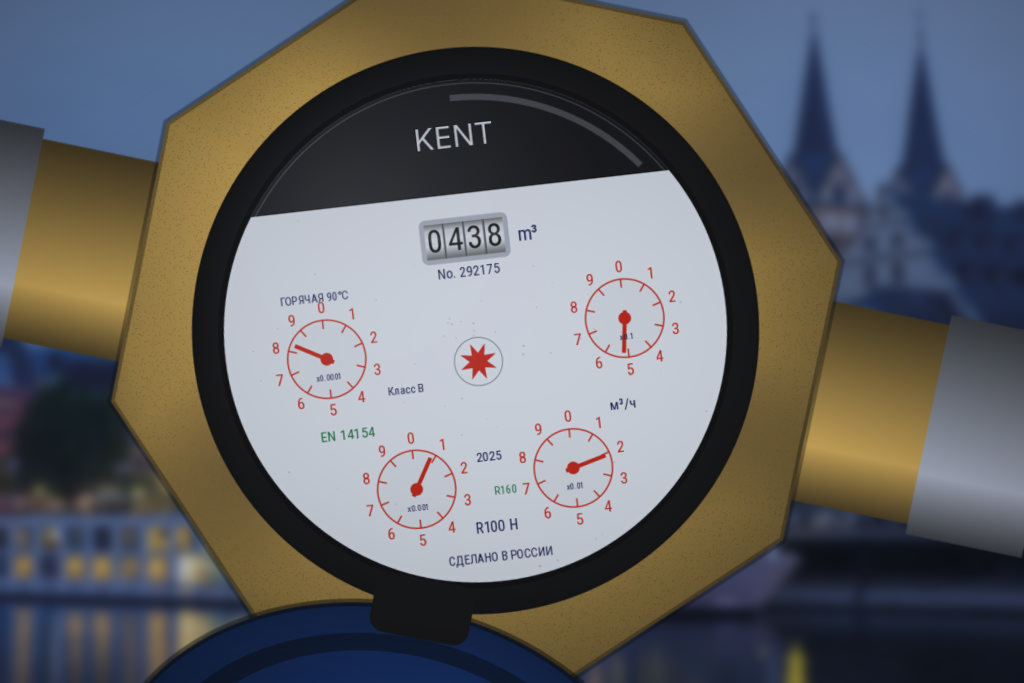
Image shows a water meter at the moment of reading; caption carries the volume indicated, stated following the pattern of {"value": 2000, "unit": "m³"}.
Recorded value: {"value": 438.5208, "unit": "m³"}
